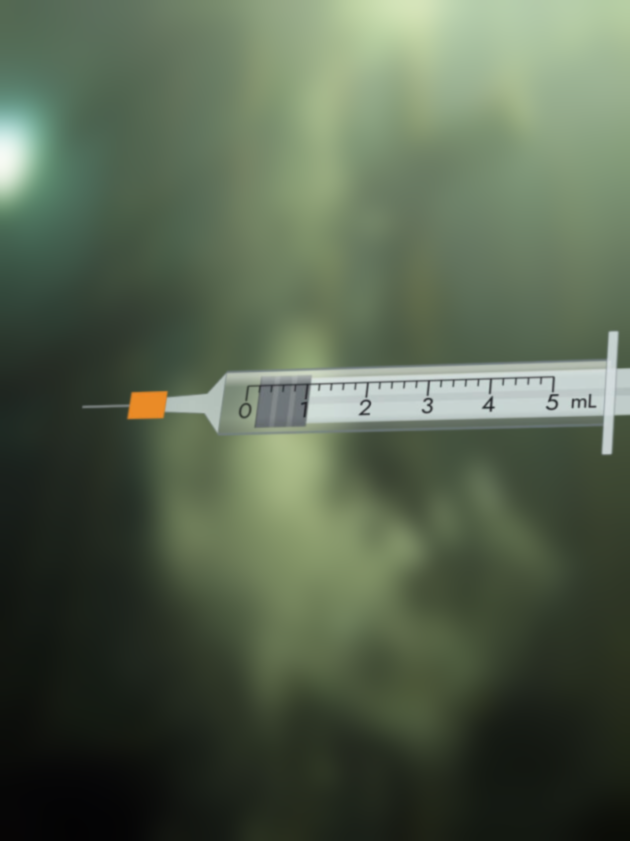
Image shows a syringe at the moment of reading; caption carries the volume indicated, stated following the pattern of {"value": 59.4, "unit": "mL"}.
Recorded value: {"value": 0.2, "unit": "mL"}
